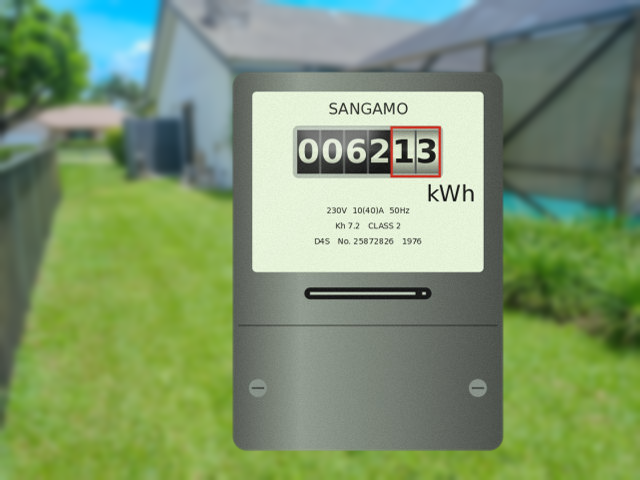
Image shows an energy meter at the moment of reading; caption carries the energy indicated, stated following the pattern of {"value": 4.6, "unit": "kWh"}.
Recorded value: {"value": 62.13, "unit": "kWh"}
